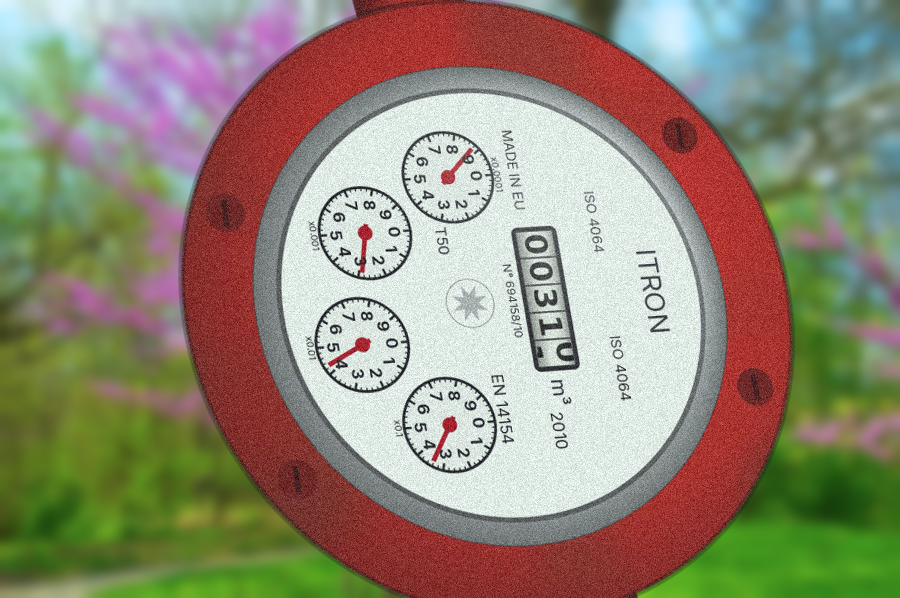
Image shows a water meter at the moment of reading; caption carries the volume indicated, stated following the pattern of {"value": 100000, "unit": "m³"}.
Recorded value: {"value": 310.3428, "unit": "m³"}
